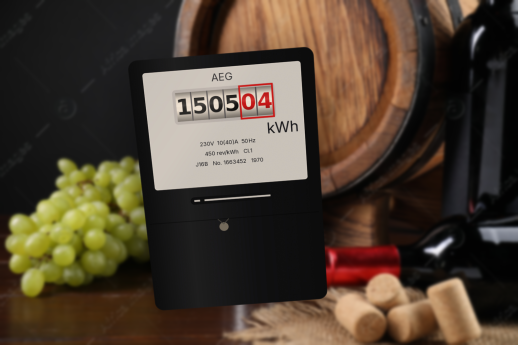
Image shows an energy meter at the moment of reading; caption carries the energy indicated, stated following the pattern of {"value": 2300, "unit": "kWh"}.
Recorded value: {"value": 1505.04, "unit": "kWh"}
